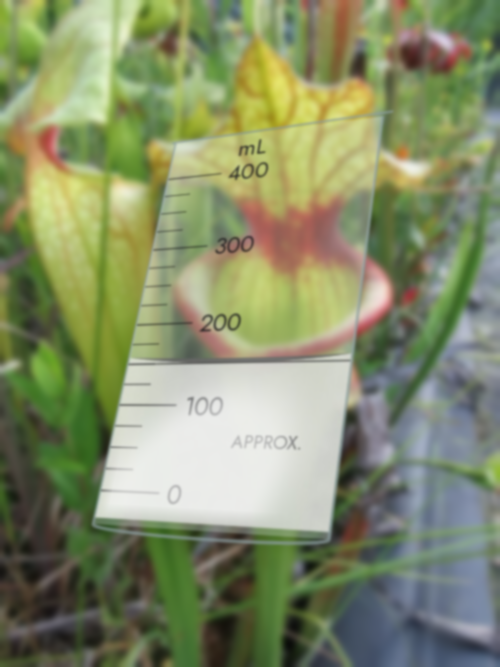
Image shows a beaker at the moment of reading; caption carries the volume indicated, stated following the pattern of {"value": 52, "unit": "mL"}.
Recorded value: {"value": 150, "unit": "mL"}
